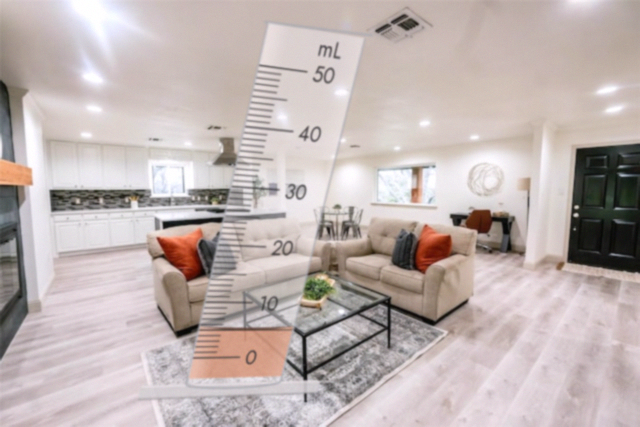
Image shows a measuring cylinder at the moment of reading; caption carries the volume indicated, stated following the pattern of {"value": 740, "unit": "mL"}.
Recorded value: {"value": 5, "unit": "mL"}
